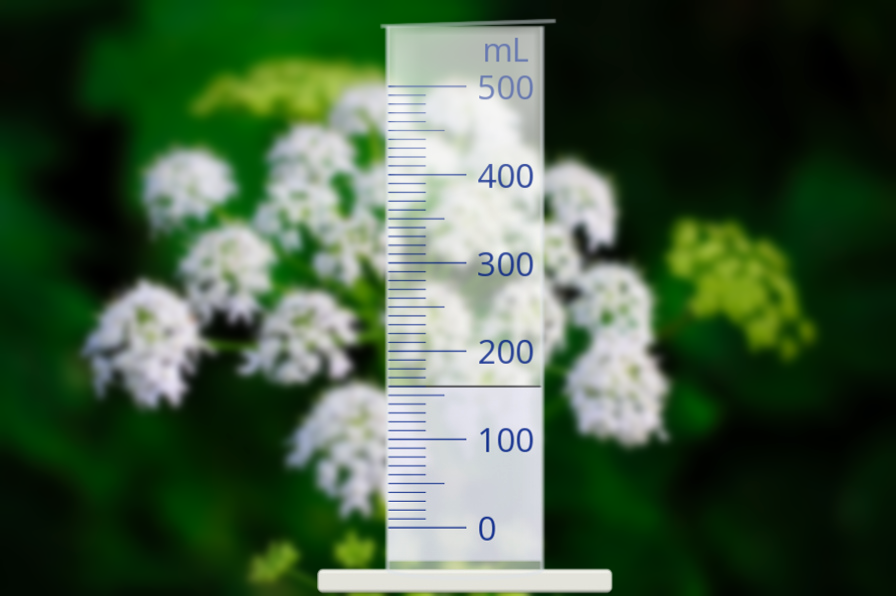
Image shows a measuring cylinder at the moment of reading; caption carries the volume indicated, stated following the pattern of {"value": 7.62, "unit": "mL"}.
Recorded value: {"value": 160, "unit": "mL"}
